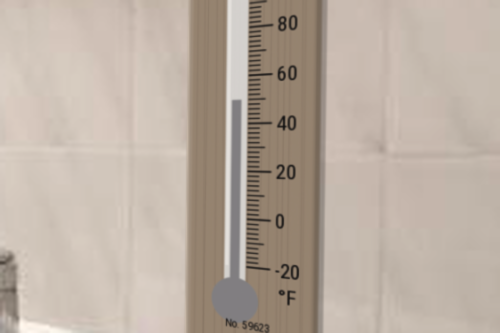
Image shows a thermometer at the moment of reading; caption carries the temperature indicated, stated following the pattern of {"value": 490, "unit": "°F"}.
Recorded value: {"value": 50, "unit": "°F"}
